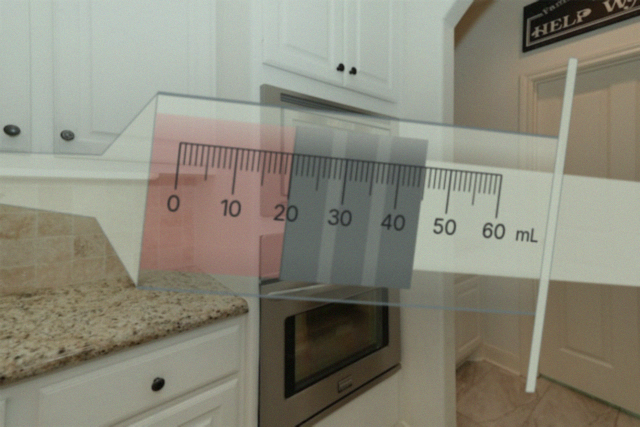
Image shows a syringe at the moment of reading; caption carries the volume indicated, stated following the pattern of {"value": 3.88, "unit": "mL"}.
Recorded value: {"value": 20, "unit": "mL"}
